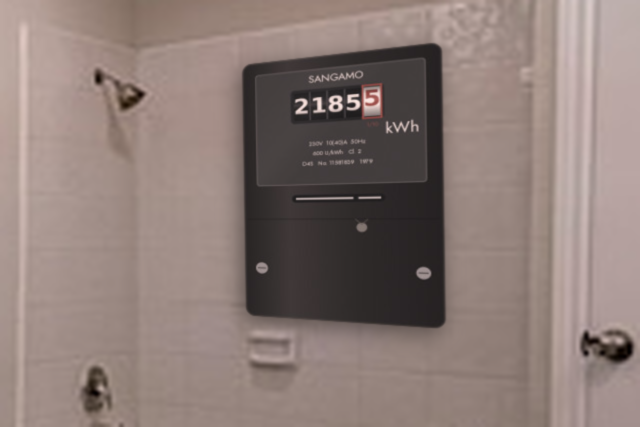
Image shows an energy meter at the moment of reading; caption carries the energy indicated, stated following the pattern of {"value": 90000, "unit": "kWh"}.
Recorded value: {"value": 2185.5, "unit": "kWh"}
